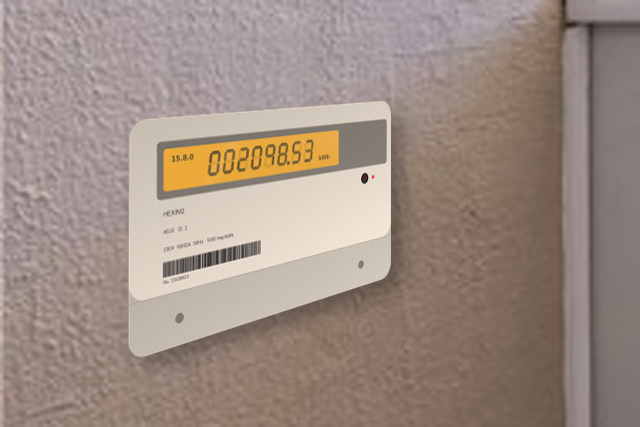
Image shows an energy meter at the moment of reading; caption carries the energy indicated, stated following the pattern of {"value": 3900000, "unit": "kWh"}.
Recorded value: {"value": 2098.53, "unit": "kWh"}
